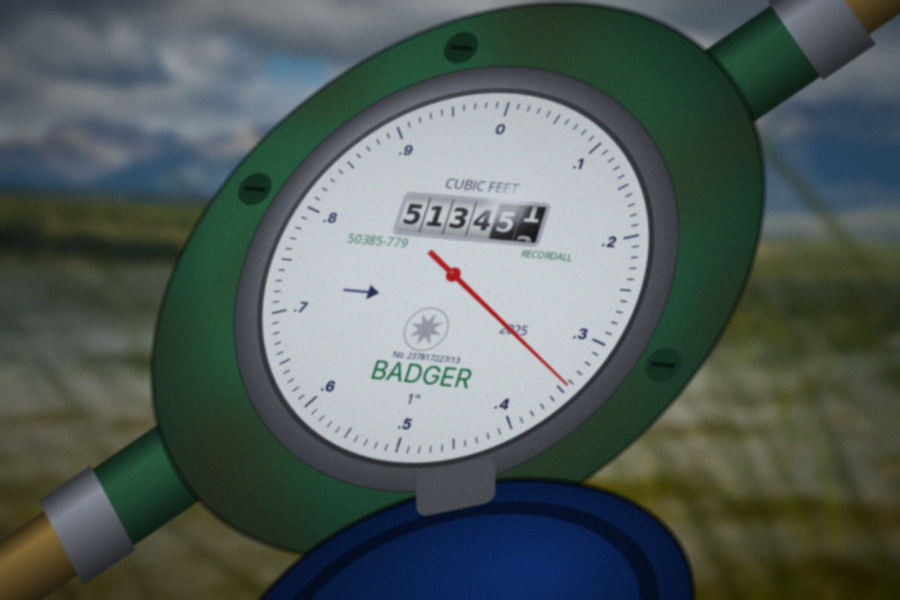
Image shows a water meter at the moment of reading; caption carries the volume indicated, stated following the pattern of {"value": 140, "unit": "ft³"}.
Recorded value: {"value": 513451.34, "unit": "ft³"}
